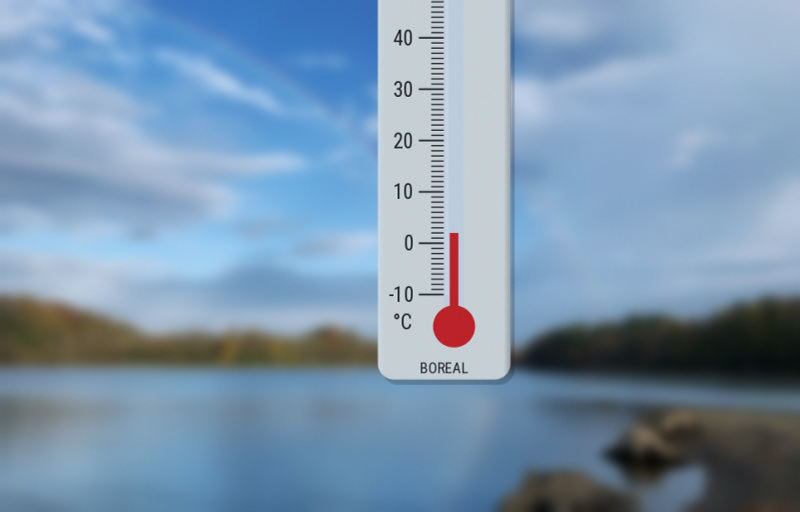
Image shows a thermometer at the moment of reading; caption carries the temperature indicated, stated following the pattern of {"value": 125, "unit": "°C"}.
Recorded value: {"value": 2, "unit": "°C"}
